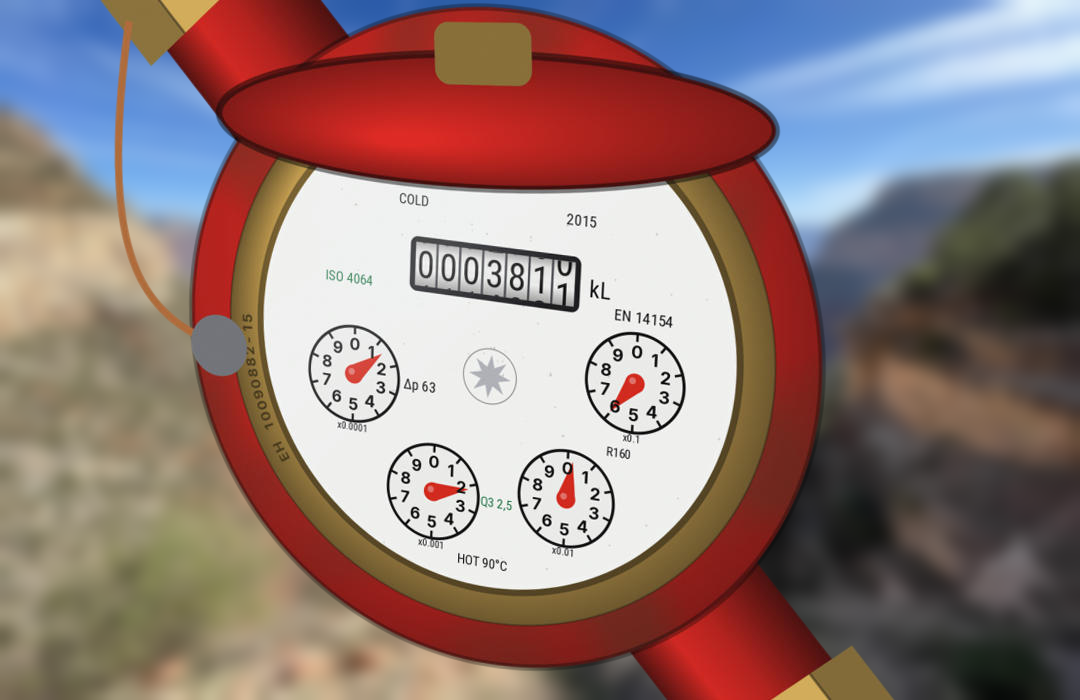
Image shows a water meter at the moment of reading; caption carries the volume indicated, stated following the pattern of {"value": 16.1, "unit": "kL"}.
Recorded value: {"value": 3810.6021, "unit": "kL"}
